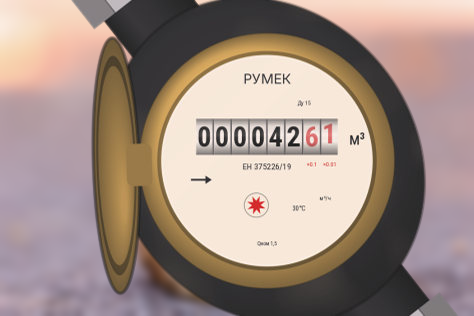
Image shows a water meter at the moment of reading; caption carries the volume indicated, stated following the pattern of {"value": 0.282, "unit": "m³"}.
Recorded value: {"value": 42.61, "unit": "m³"}
